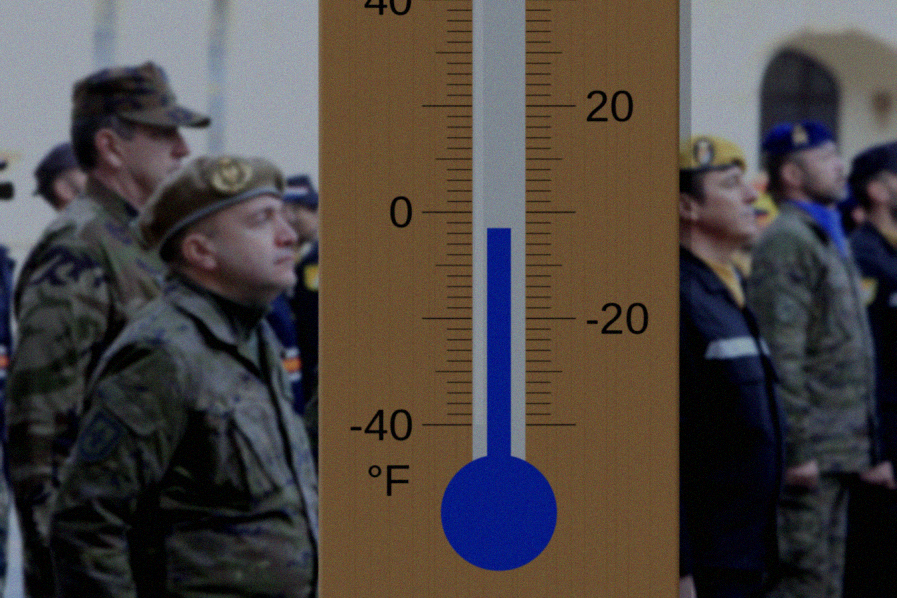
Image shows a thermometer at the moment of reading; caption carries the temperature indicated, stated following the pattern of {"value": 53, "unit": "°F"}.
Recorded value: {"value": -3, "unit": "°F"}
